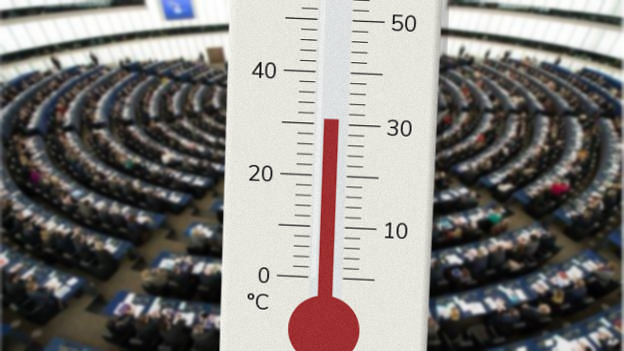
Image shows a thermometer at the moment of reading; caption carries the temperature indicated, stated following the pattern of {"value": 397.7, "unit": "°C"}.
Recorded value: {"value": 31, "unit": "°C"}
